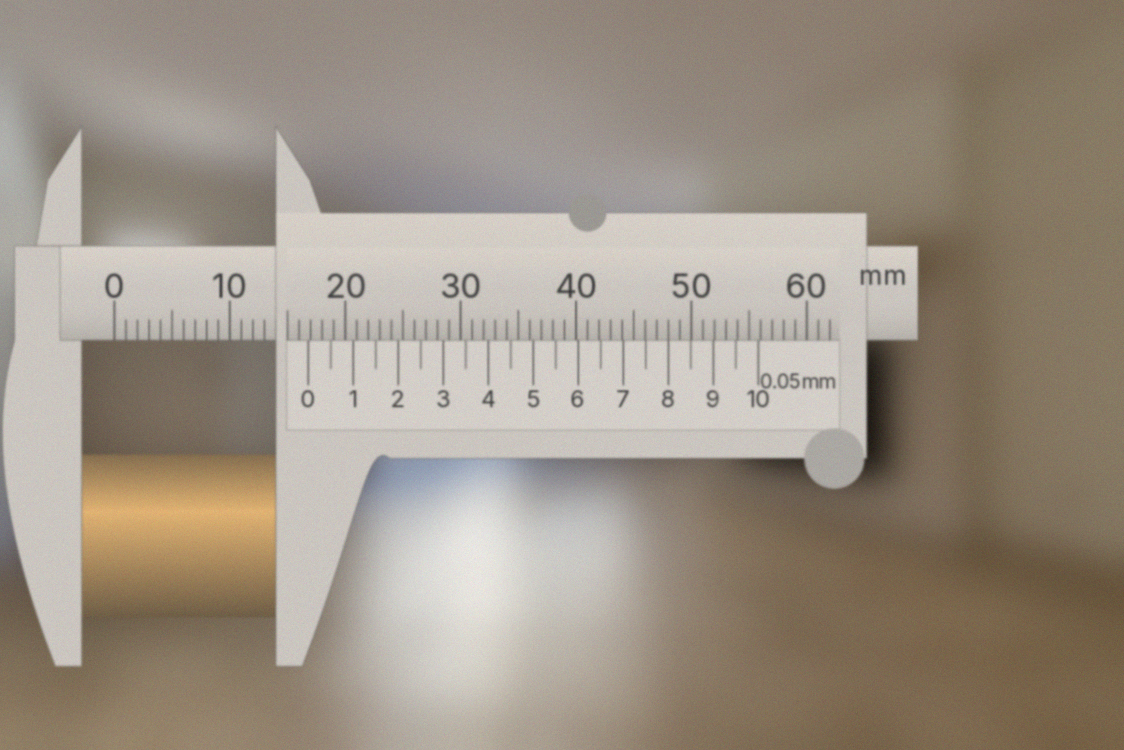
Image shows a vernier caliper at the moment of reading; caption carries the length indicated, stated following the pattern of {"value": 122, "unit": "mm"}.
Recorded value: {"value": 16.8, "unit": "mm"}
